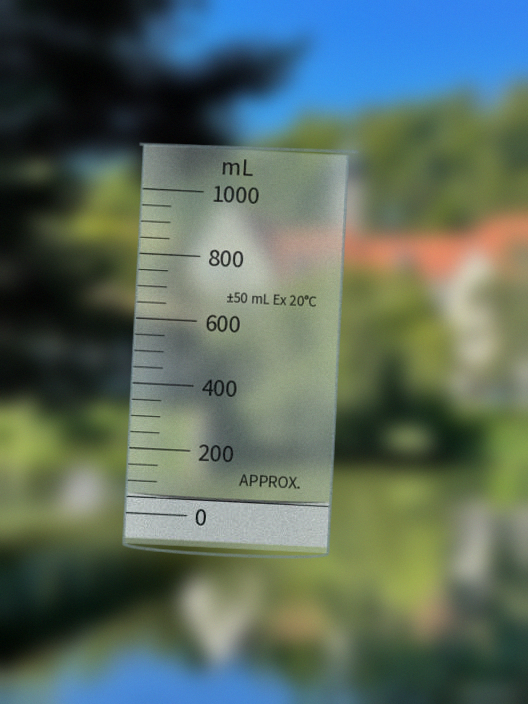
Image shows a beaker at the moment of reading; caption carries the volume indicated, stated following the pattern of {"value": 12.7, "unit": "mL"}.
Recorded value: {"value": 50, "unit": "mL"}
